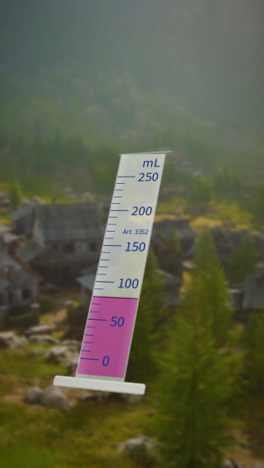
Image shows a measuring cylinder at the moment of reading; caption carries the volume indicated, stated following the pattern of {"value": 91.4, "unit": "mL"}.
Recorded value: {"value": 80, "unit": "mL"}
